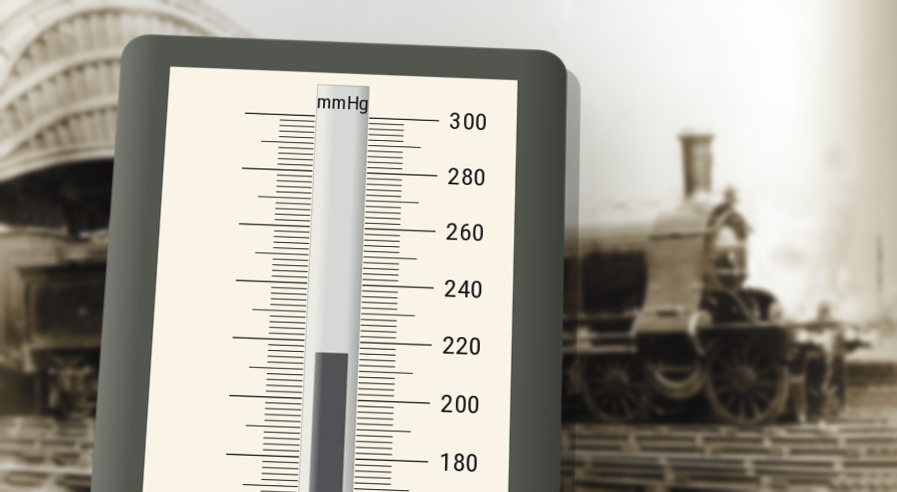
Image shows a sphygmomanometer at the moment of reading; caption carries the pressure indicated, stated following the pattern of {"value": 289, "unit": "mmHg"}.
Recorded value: {"value": 216, "unit": "mmHg"}
